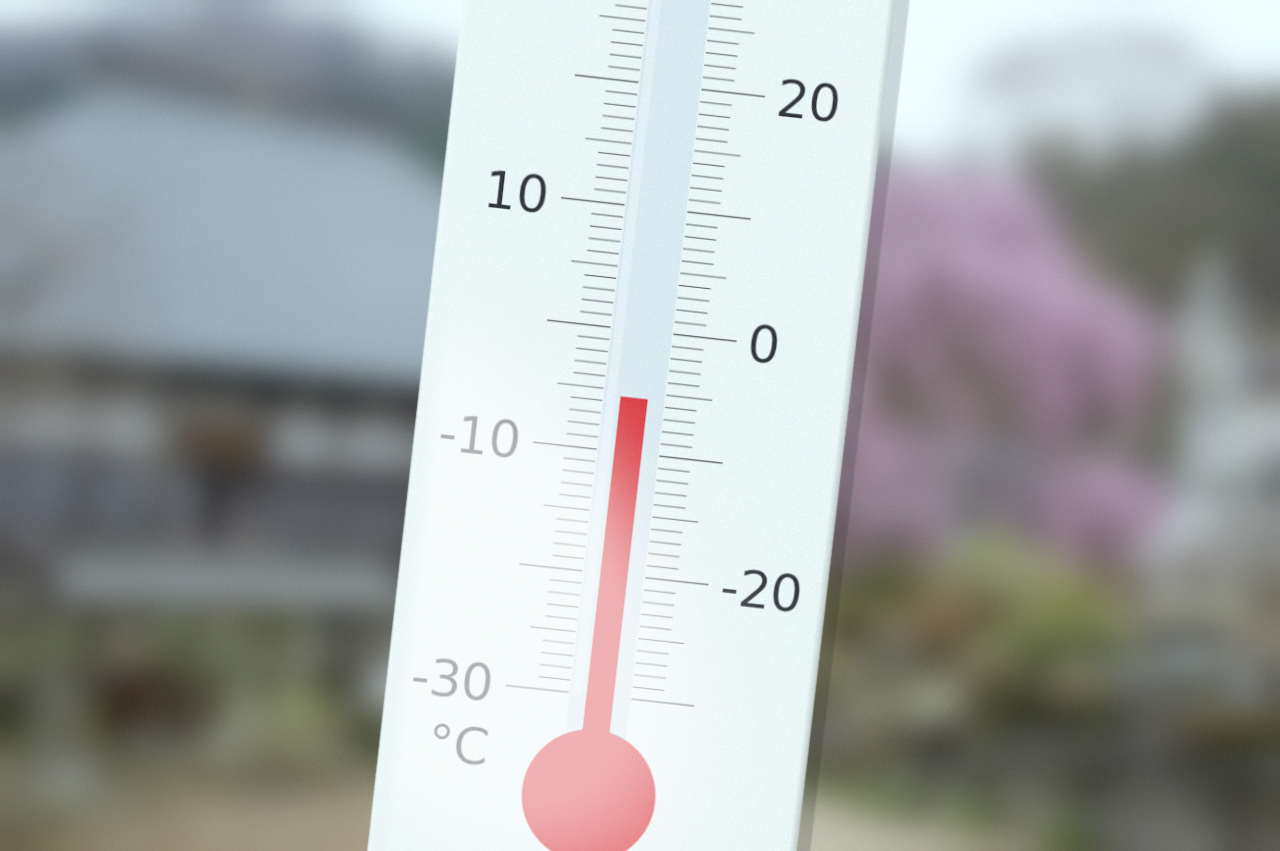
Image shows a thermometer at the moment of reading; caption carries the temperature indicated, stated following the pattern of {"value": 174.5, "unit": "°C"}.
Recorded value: {"value": -5.5, "unit": "°C"}
